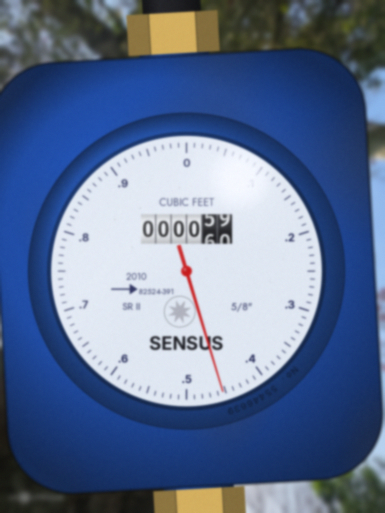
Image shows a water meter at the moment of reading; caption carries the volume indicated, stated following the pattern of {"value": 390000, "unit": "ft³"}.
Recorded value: {"value": 59.45, "unit": "ft³"}
